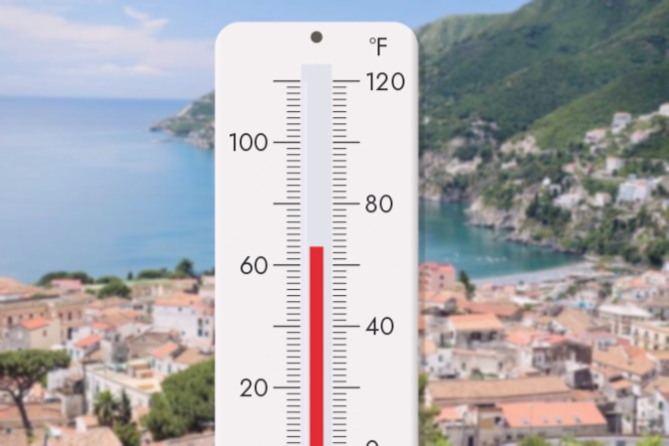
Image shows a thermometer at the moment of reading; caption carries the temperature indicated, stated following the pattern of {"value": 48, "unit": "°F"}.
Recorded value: {"value": 66, "unit": "°F"}
